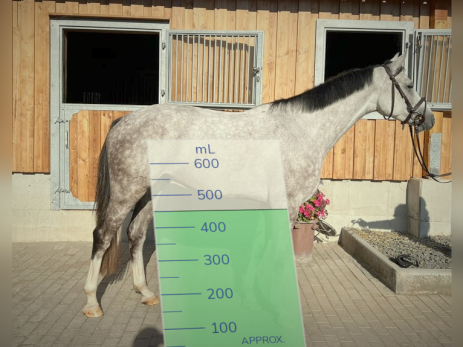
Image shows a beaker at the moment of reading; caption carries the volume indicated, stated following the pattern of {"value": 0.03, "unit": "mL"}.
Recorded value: {"value": 450, "unit": "mL"}
